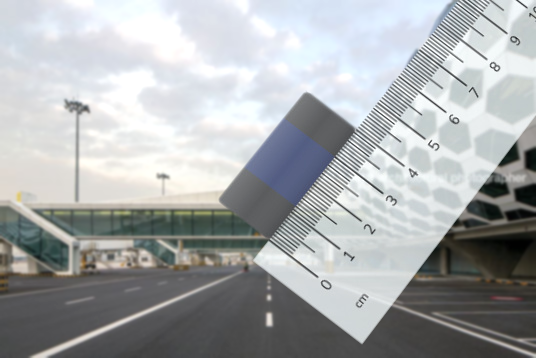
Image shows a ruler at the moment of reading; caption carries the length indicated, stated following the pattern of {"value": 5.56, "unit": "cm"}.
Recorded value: {"value": 4, "unit": "cm"}
